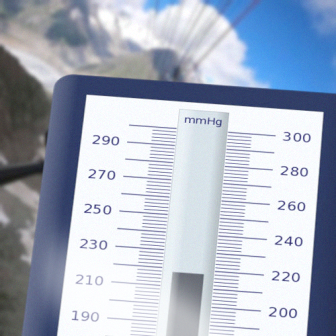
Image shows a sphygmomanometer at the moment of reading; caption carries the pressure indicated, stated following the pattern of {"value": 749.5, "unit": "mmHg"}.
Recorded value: {"value": 218, "unit": "mmHg"}
